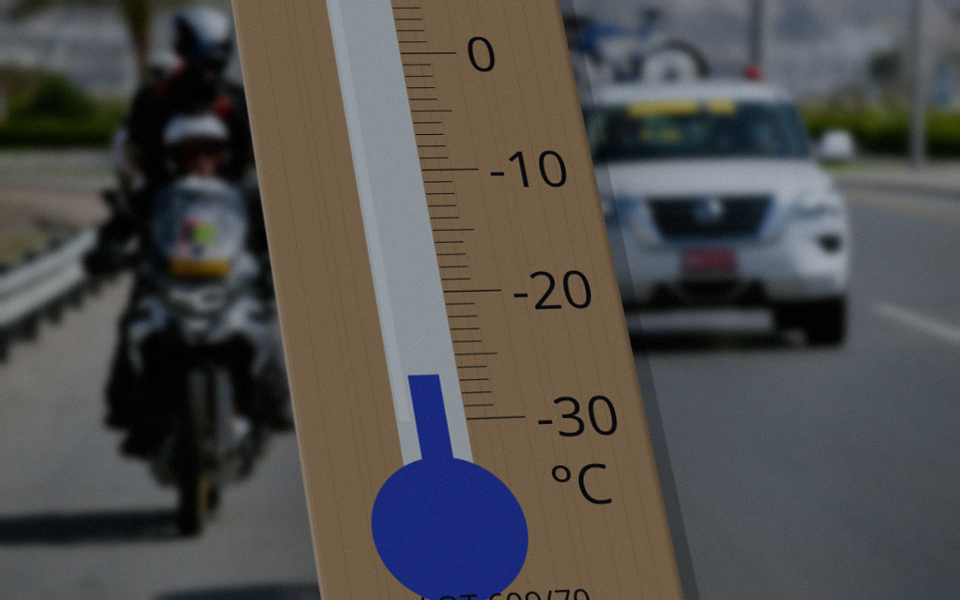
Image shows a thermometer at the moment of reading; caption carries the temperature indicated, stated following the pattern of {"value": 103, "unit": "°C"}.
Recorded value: {"value": -26.5, "unit": "°C"}
